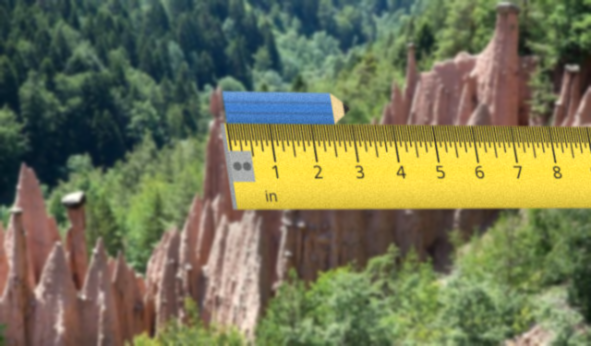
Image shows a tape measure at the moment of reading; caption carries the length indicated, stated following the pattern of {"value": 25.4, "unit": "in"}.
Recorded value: {"value": 3, "unit": "in"}
